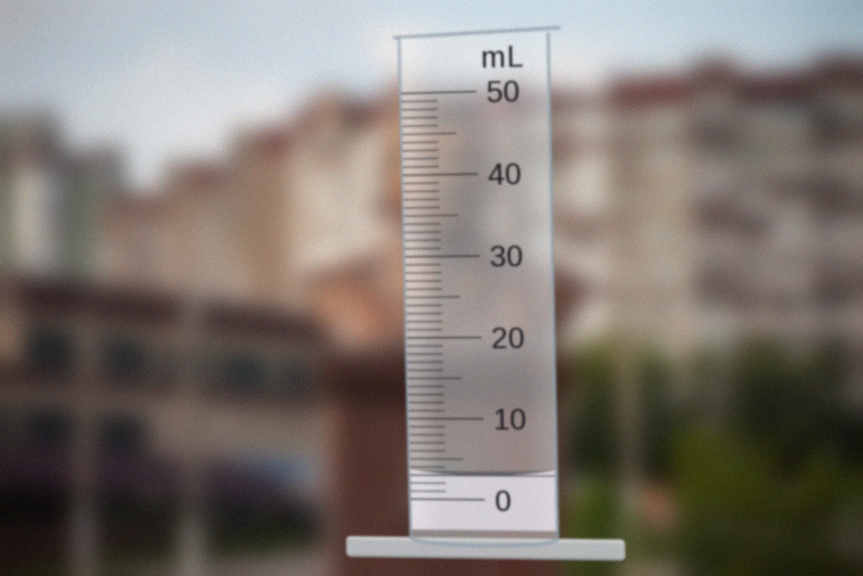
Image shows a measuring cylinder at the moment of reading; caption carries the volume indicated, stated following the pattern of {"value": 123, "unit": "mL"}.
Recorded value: {"value": 3, "unit": "mL"}
